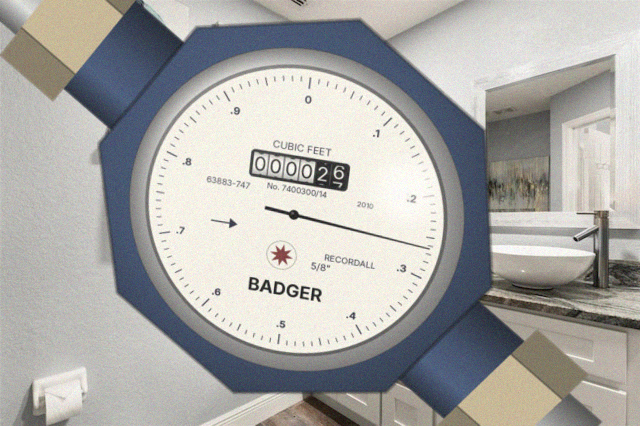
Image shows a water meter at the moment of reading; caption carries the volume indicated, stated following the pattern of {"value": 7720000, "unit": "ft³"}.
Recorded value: {"value": 26.26, "unit": "ft³"}
